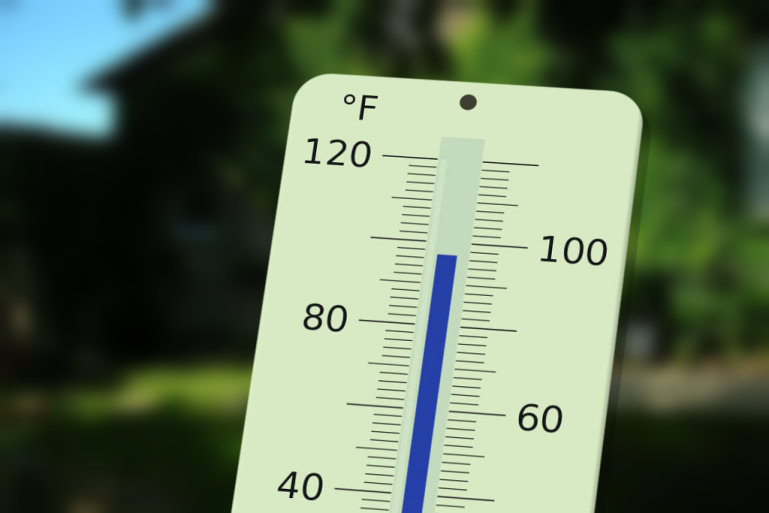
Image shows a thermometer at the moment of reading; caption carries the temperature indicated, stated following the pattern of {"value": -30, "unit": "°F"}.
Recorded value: {"value": 97, "unit": "°F"}
